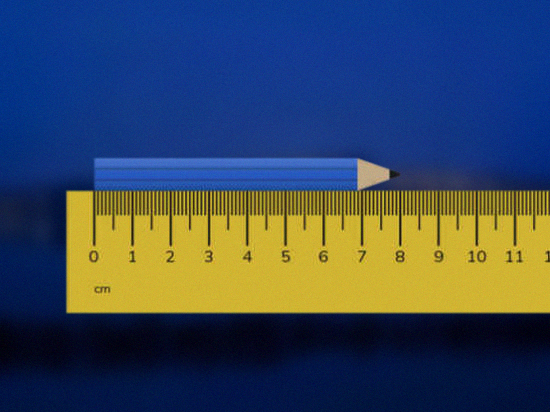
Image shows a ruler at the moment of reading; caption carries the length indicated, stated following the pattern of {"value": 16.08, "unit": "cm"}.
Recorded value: {"value": 8, "unit": "cm"}
